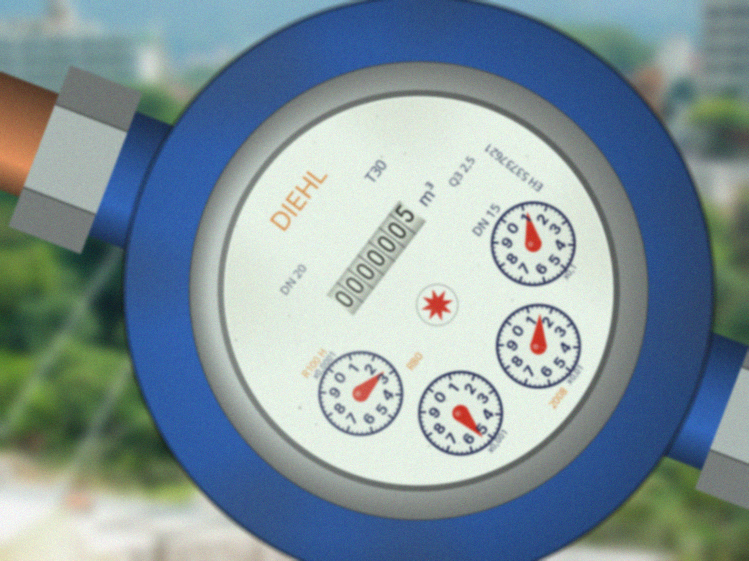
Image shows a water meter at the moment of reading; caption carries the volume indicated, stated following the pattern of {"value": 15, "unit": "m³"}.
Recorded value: {"value": 5.1152, "unit": "m³"}
